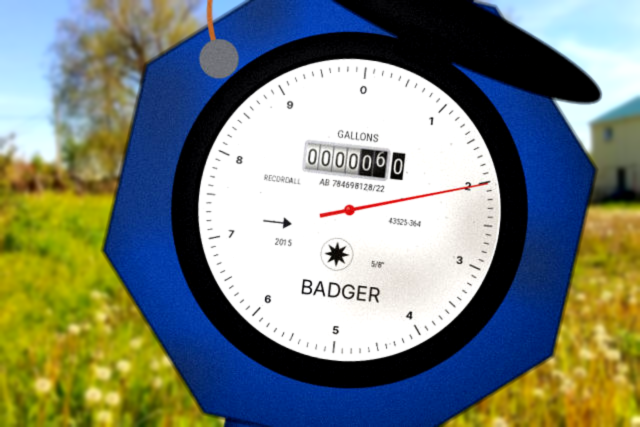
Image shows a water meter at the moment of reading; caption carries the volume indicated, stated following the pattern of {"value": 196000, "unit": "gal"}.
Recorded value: {"value": 62.0, "unit": "gal"}
